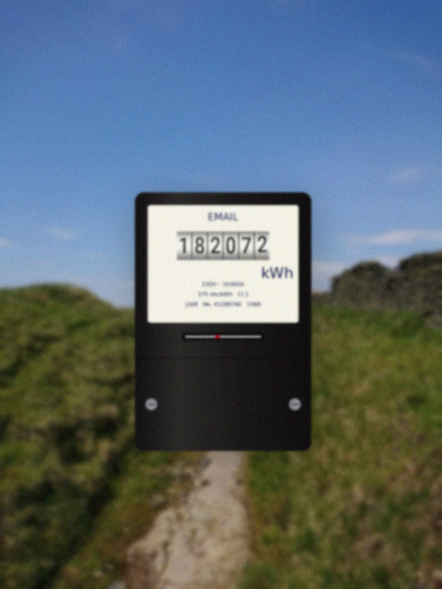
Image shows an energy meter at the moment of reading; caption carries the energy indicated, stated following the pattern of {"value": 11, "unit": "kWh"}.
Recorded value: {"value": 182072, "unit": "kWh"}
